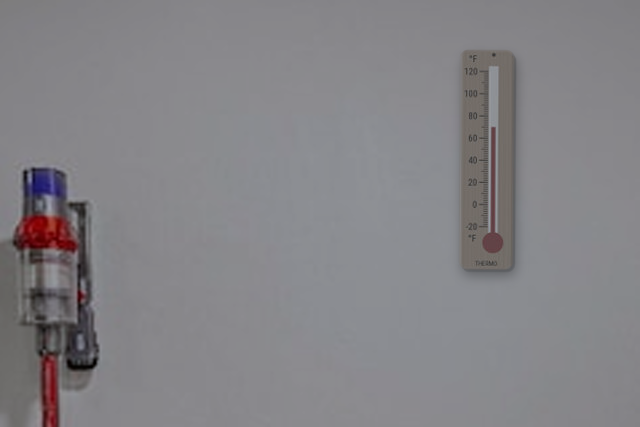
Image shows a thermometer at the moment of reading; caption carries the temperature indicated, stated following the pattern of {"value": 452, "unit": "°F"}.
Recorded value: {"value": 70, "unit": "°F"}
